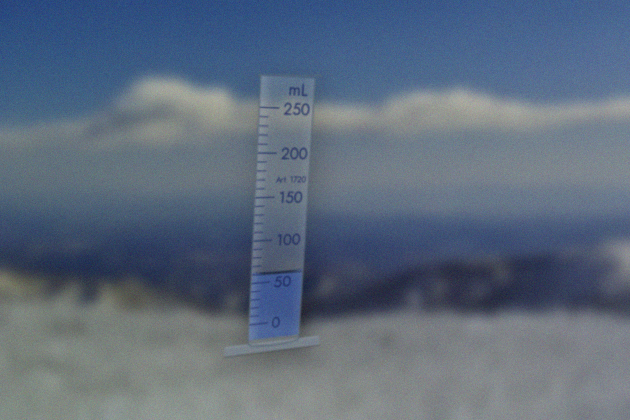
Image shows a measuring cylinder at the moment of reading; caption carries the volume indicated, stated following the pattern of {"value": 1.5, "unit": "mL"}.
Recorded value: {"value": 60, "unit": "mL"}
